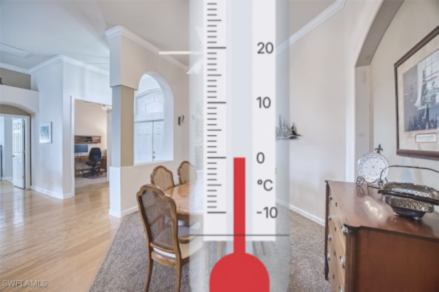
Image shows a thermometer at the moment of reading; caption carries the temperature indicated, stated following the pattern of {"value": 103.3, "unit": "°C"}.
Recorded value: {"value": 0, "unit": "°C"}
